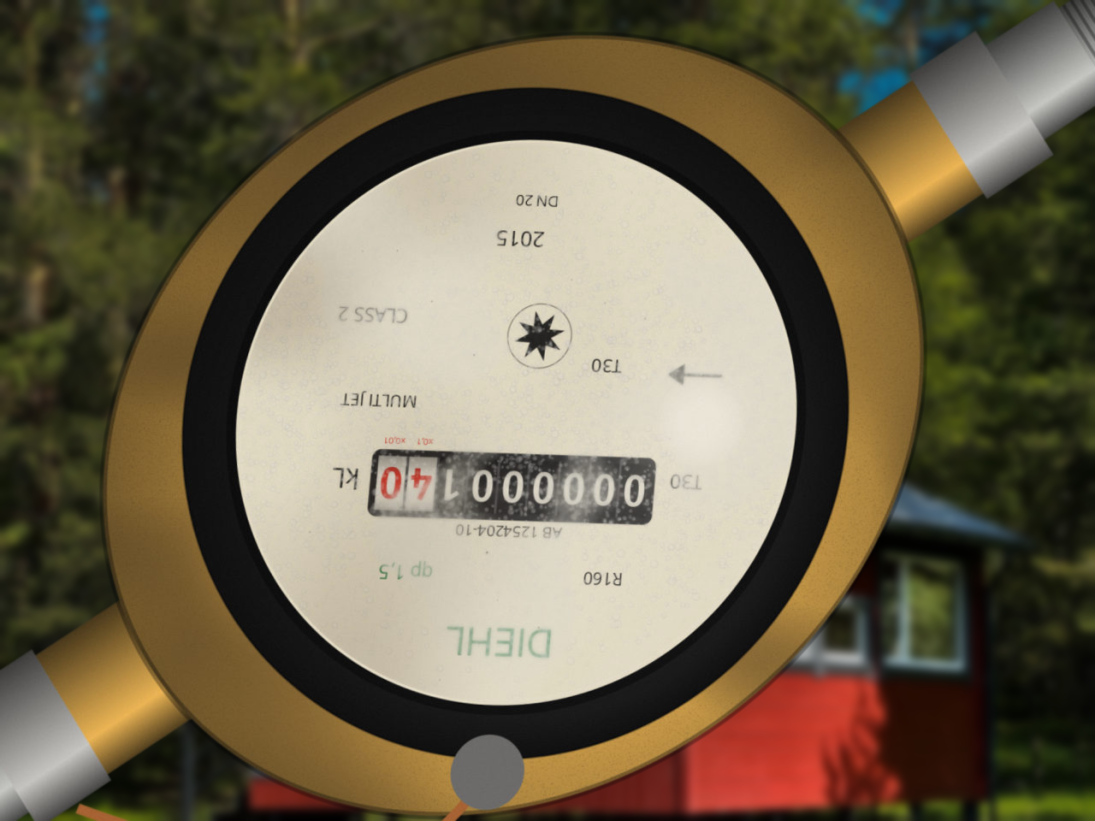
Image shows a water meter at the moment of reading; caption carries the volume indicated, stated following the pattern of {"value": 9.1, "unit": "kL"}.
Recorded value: {"value": 1.40, "unit": "kL"}
